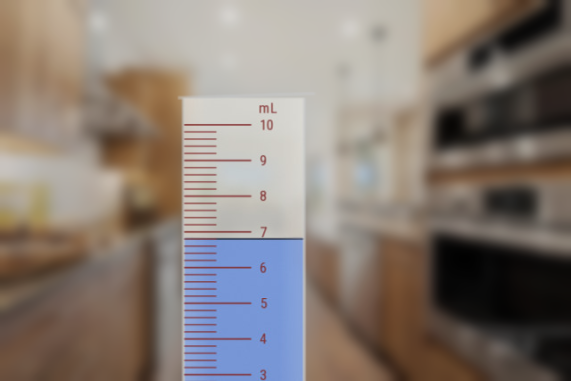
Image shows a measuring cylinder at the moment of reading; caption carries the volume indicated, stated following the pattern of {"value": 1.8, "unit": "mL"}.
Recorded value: {"value": 6.8, "unit": "mL"}
